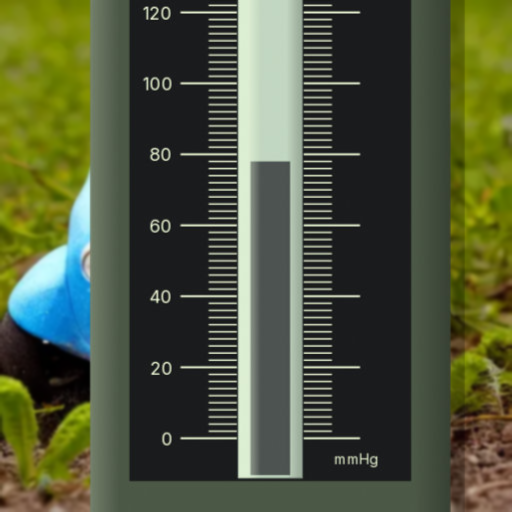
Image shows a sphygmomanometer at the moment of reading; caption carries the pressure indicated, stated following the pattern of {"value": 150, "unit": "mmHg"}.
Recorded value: {"value": 78, "unit": "mmHg"}
